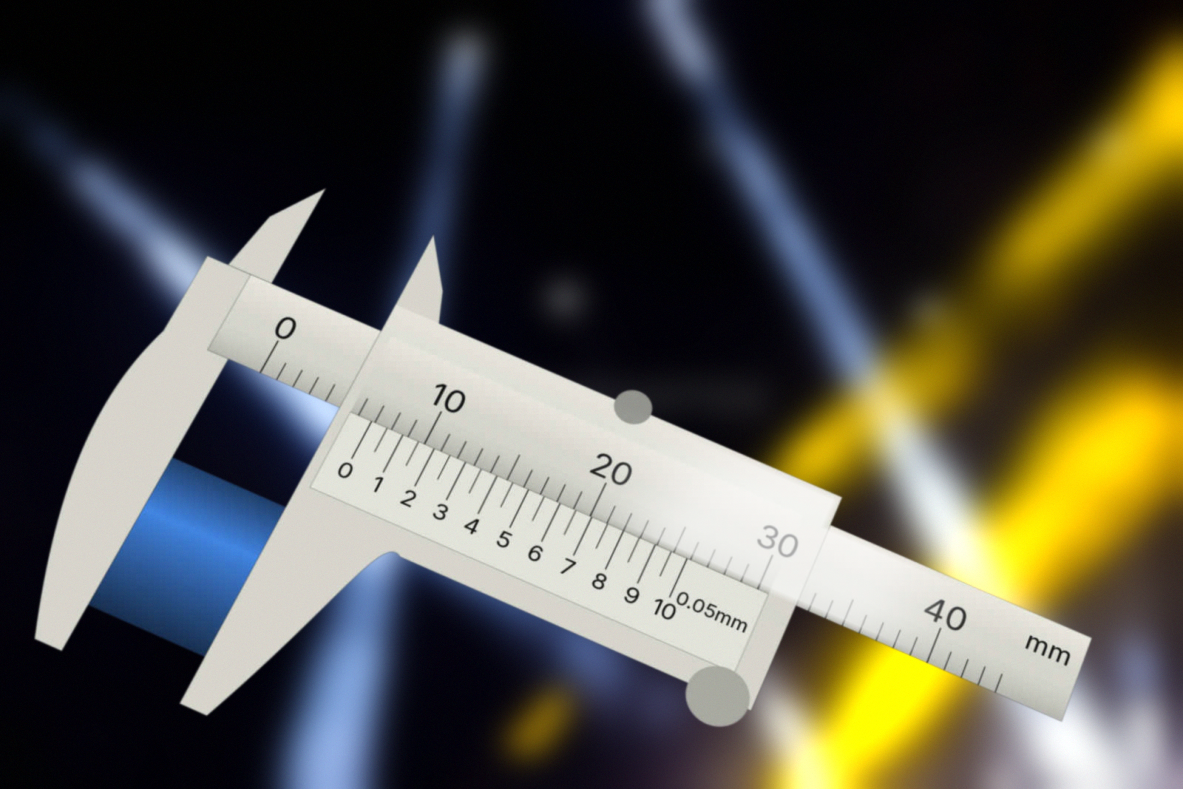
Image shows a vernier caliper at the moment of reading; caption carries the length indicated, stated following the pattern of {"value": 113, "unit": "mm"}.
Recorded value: {"value": 6.8, "unit": "mm"}
